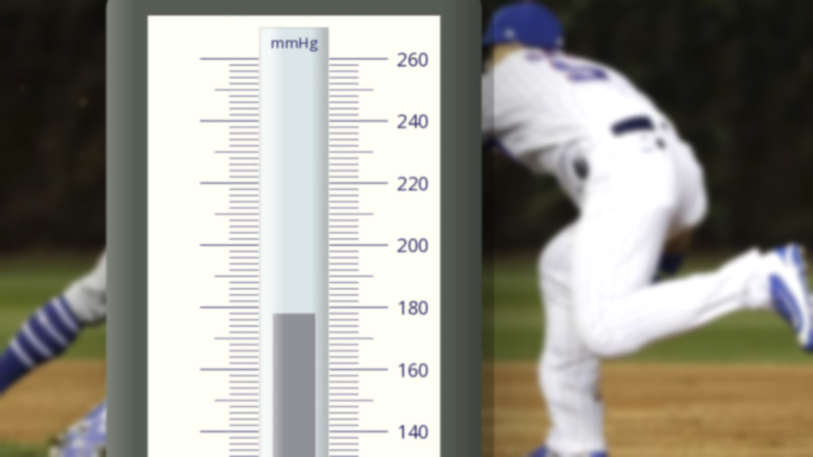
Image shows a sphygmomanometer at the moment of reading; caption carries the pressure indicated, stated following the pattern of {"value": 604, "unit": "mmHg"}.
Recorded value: {"value": 178, "unit": "mmHg"}
